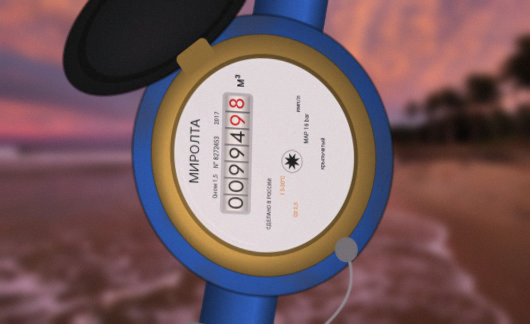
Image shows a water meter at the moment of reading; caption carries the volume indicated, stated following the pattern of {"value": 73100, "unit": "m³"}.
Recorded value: {"value": 994.98, "unit": "m³"}
